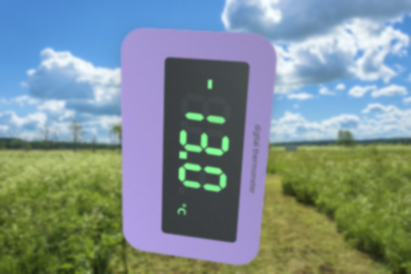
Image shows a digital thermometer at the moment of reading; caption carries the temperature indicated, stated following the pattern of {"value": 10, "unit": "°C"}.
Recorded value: {"value": -13.0, "unit": "°C"}
